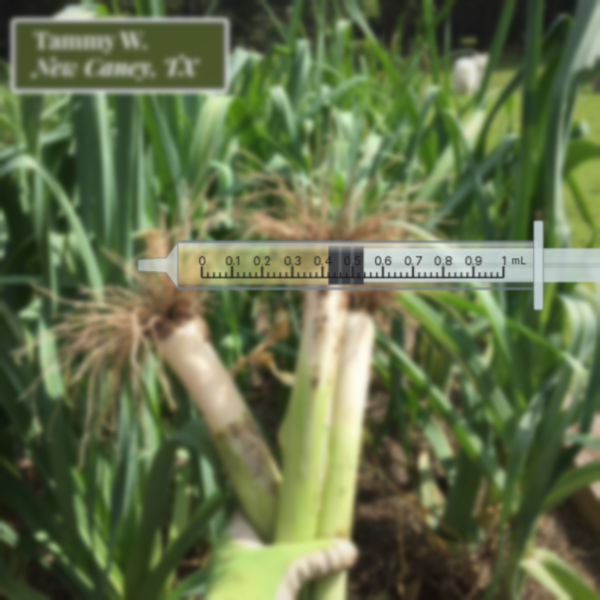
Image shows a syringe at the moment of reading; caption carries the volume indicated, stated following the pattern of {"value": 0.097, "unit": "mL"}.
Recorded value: {"value": 0.42, "unit": "mL"}
